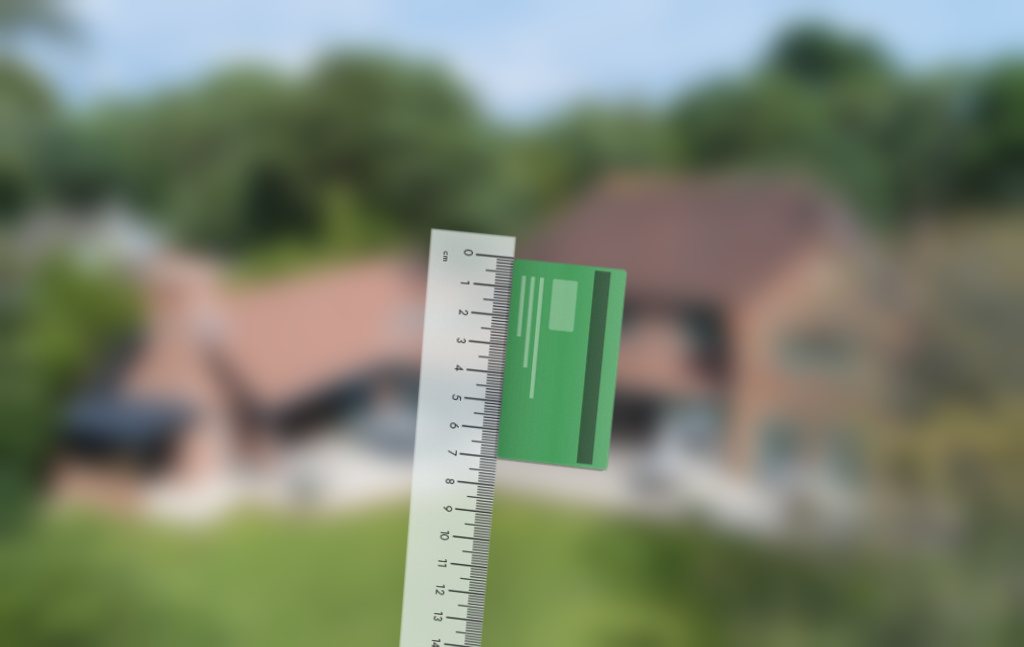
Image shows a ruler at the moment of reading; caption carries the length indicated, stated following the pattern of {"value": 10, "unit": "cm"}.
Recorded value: {"value": 7, "unit": "cm"}
